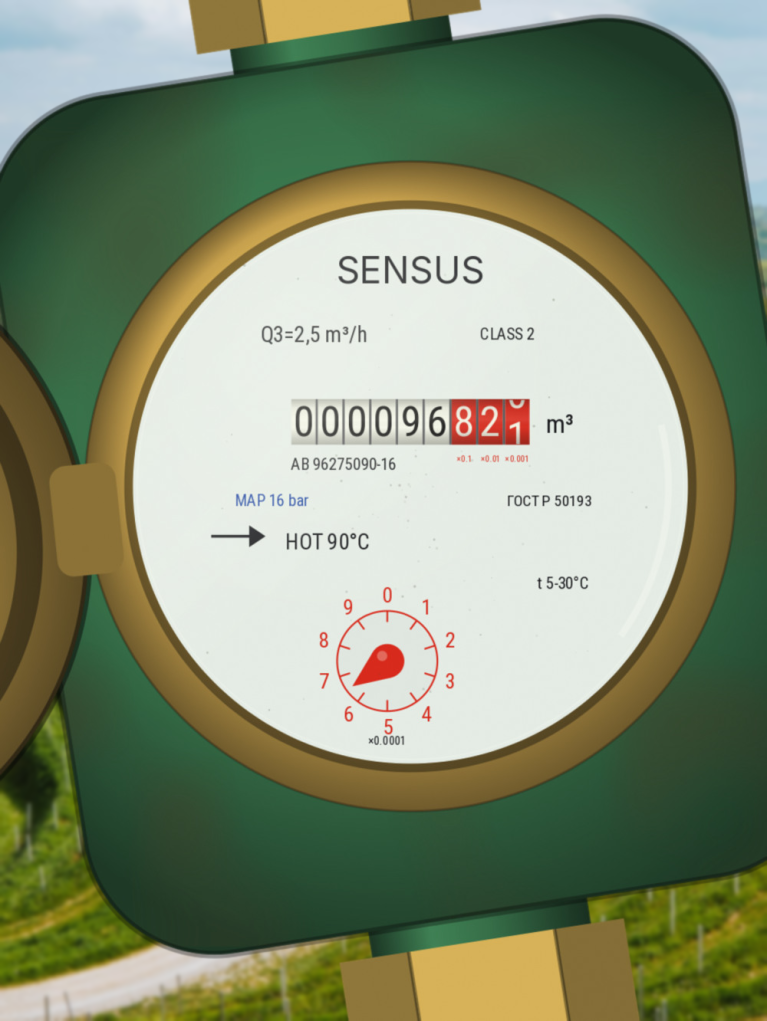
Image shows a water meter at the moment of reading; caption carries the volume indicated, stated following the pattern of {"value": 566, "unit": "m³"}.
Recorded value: {"value": 96.8206, "unit": "m³"}
